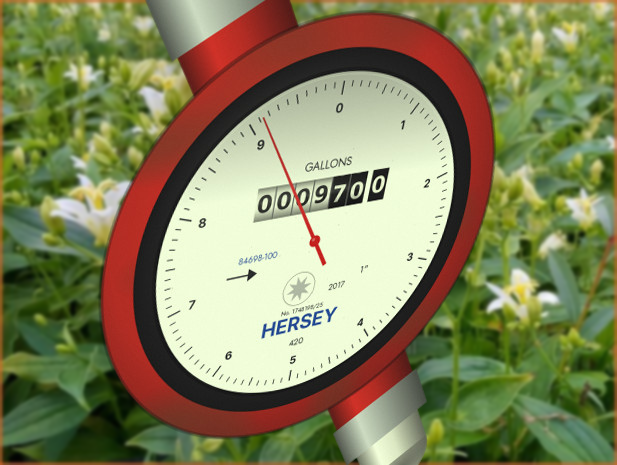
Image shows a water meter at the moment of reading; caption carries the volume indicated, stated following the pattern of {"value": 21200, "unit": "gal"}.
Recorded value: {"value": 9699.1, "unit": "gal"}
